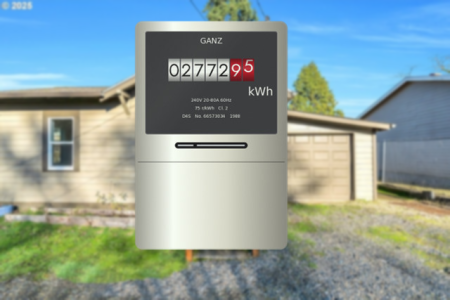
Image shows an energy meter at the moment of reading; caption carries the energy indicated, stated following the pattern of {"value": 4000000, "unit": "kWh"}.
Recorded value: {"value": 2772.95, "unit": "kWh"}
